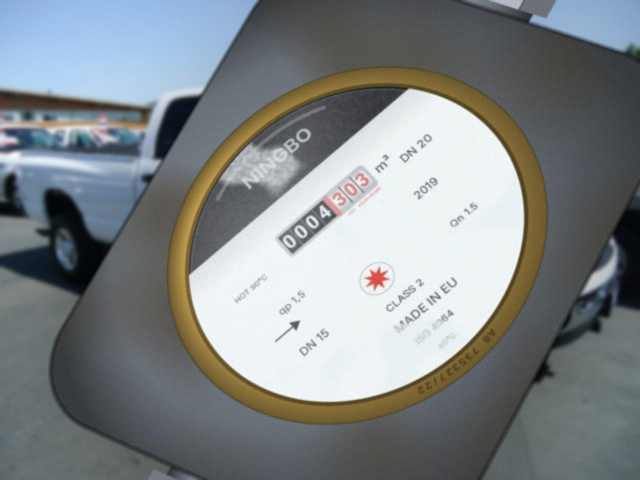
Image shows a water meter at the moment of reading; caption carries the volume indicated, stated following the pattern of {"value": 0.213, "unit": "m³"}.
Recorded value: {"value": 4.303, "unit": "m³"}
